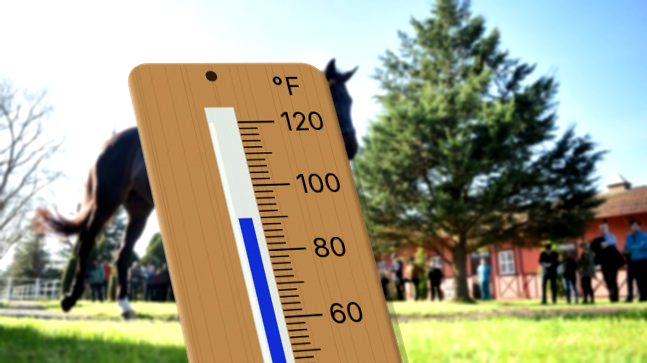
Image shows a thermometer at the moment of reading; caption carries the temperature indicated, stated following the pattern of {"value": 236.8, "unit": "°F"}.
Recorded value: {"value": 90, "unit": "°F"}
